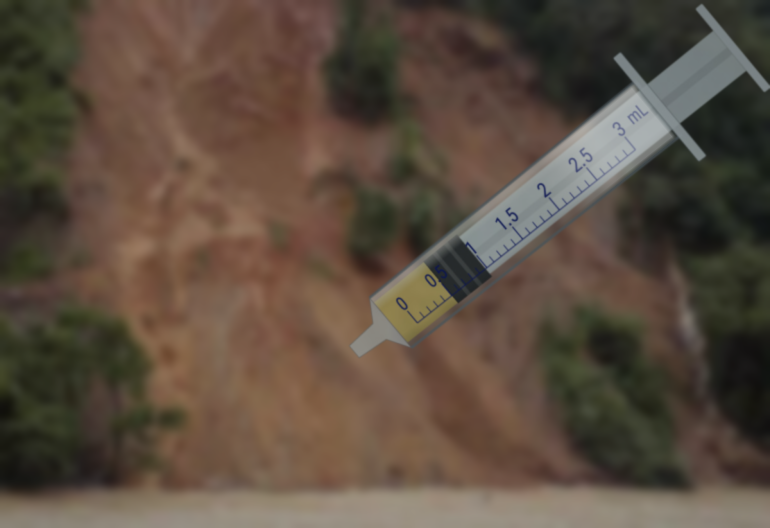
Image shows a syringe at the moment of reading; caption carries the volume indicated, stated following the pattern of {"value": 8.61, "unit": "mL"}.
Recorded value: {"value": 0.5, "unit": "mL"}
